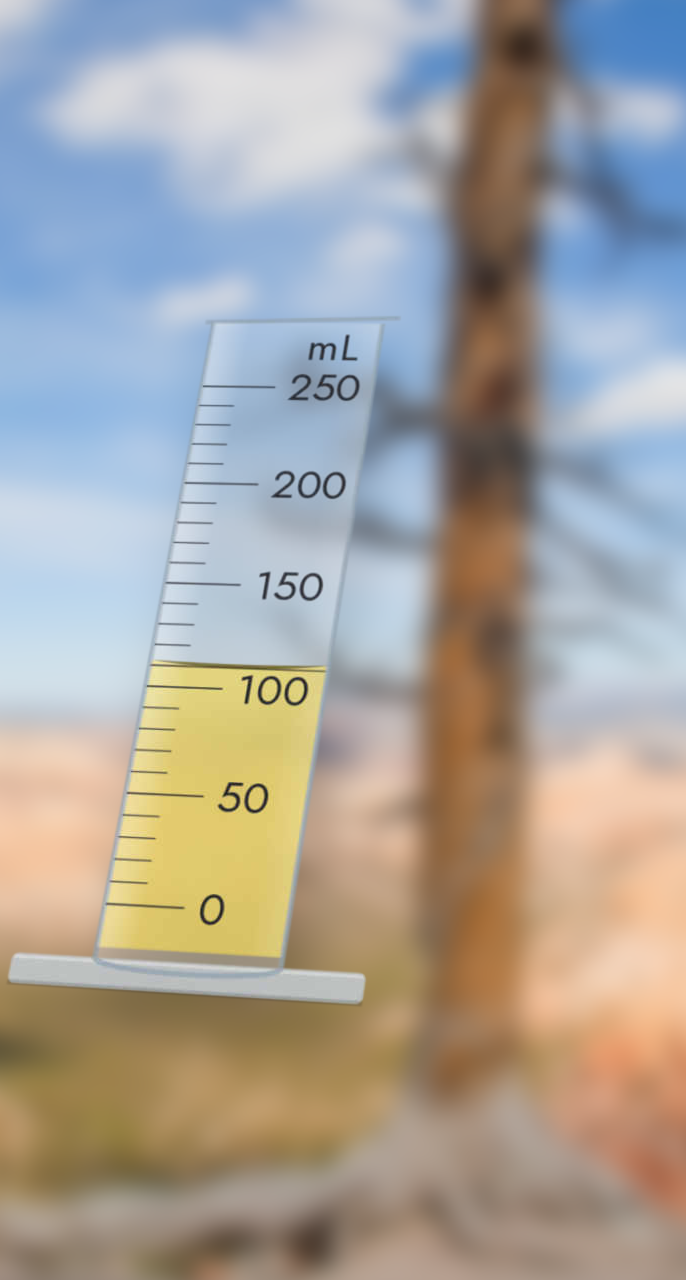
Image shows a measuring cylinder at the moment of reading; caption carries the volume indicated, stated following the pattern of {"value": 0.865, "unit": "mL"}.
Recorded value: {"value": 110, "unit": "mL"}
